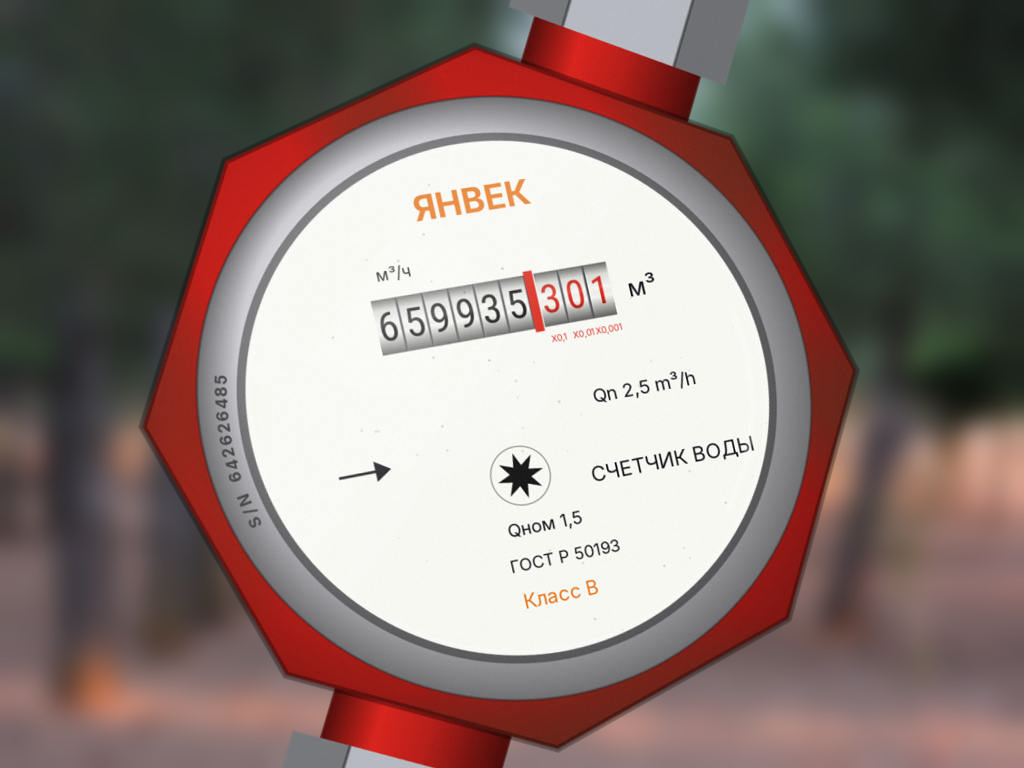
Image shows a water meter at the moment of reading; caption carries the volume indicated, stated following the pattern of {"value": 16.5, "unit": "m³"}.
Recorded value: {"value": 659935.301, "unit": "m³"}
